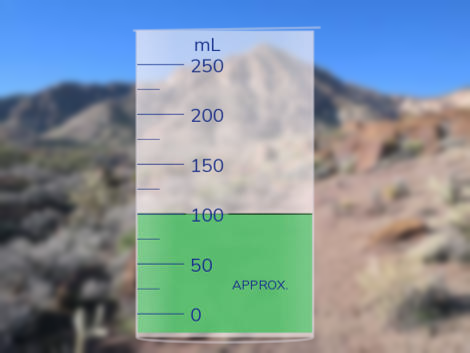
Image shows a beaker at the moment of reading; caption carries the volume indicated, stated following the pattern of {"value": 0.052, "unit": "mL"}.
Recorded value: {"value": 100, "unit": "mL"}
